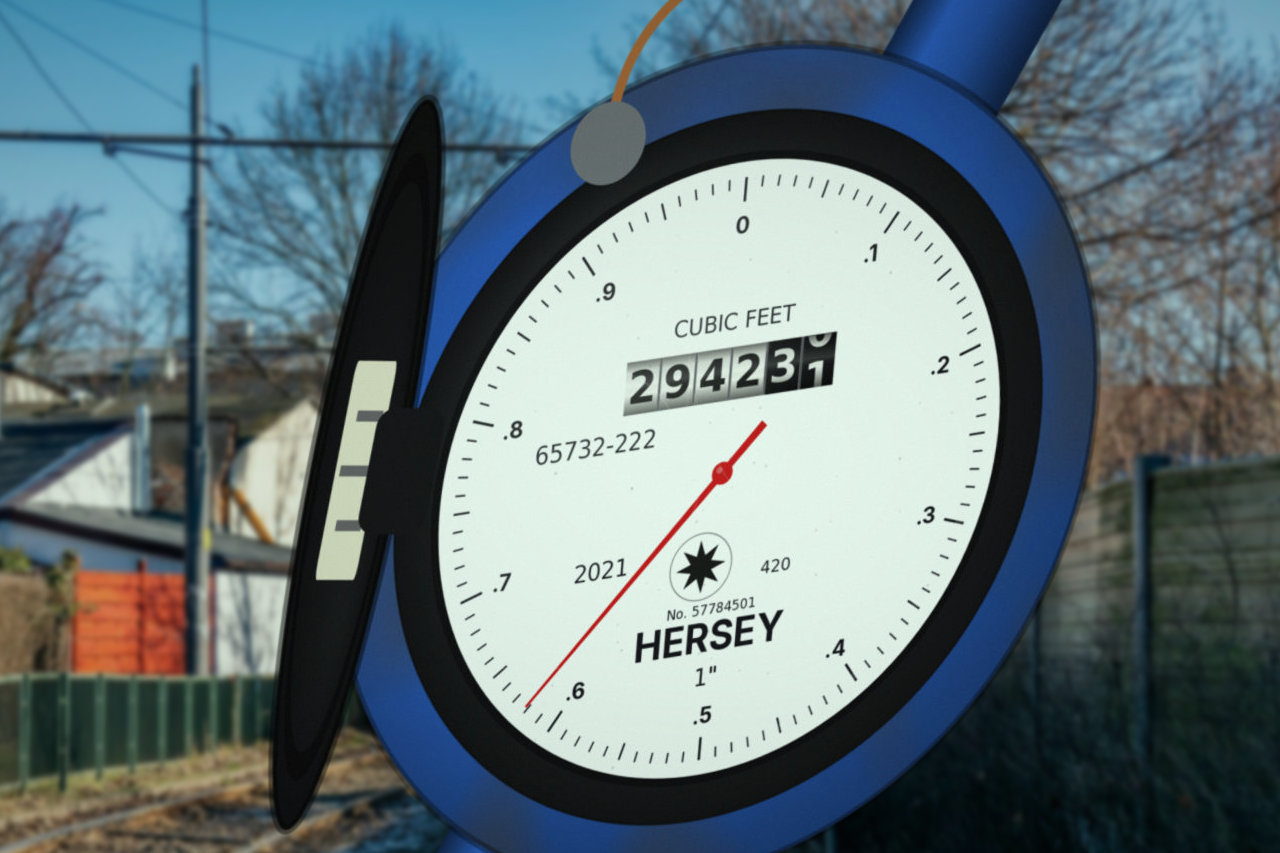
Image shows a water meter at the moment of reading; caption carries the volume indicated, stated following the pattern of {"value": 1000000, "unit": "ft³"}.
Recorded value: {"value": 294230.62, "unit": "ft³"}
